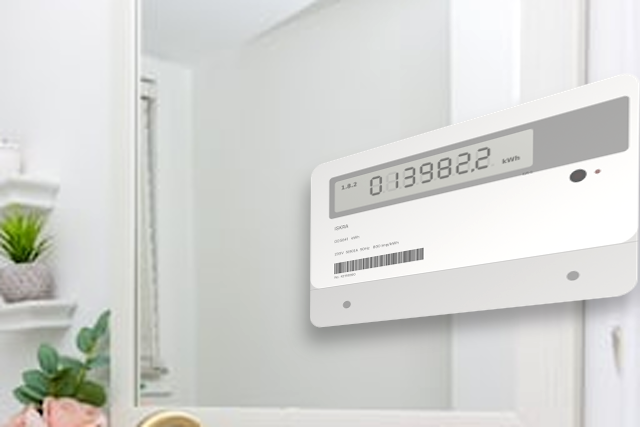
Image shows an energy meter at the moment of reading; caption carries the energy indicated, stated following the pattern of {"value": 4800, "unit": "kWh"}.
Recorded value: {"value": 13982.2, "unit": "kWh"}
